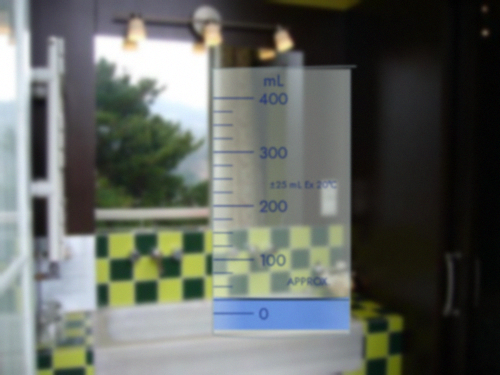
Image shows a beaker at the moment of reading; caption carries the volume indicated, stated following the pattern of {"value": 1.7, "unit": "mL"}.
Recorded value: {"value": 25, "unit": "mL"}
